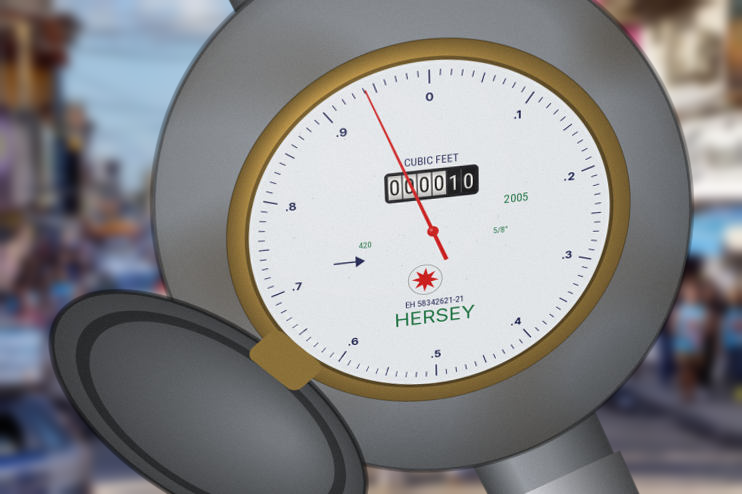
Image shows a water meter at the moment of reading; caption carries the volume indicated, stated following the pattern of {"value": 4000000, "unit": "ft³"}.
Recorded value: {"value": 9.94, "unit": "ft³"}
